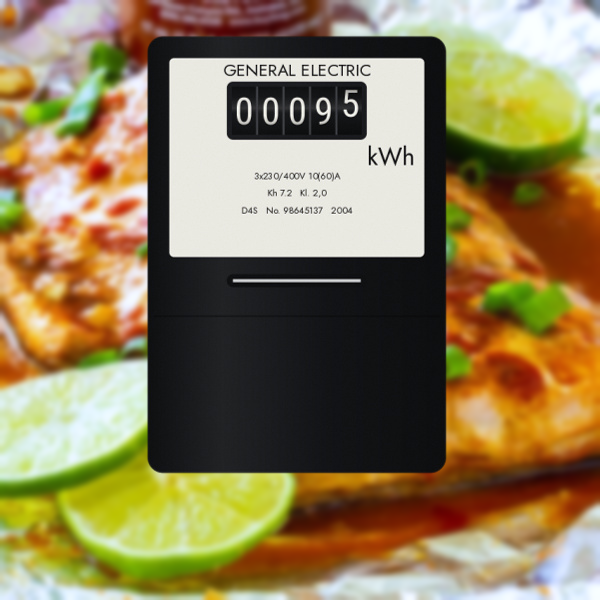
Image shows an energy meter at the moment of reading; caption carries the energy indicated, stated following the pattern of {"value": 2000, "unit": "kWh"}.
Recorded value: {"value": 95, "unit": "kWh"}
